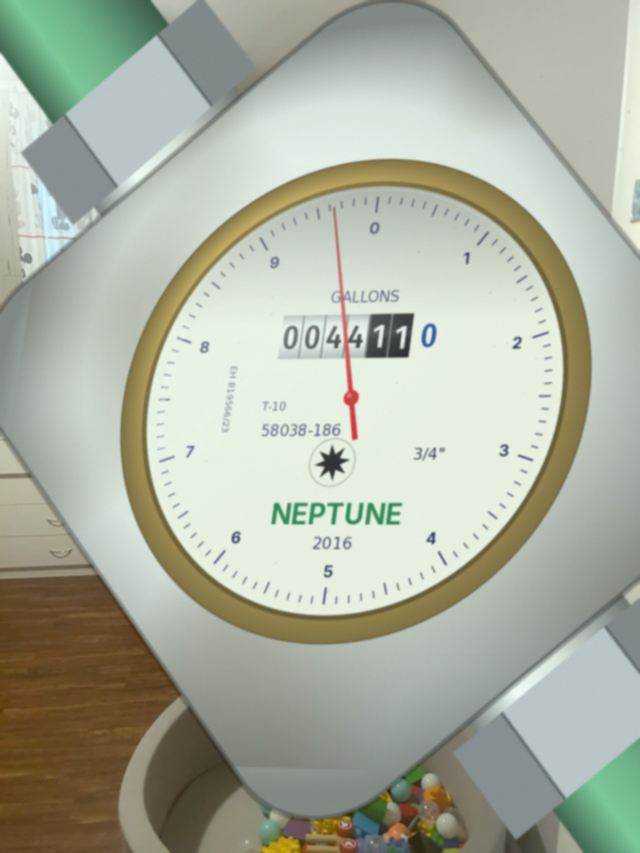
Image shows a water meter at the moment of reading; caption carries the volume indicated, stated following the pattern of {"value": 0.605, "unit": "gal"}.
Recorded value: {"value": 44109.6, "unit": "gal"}
